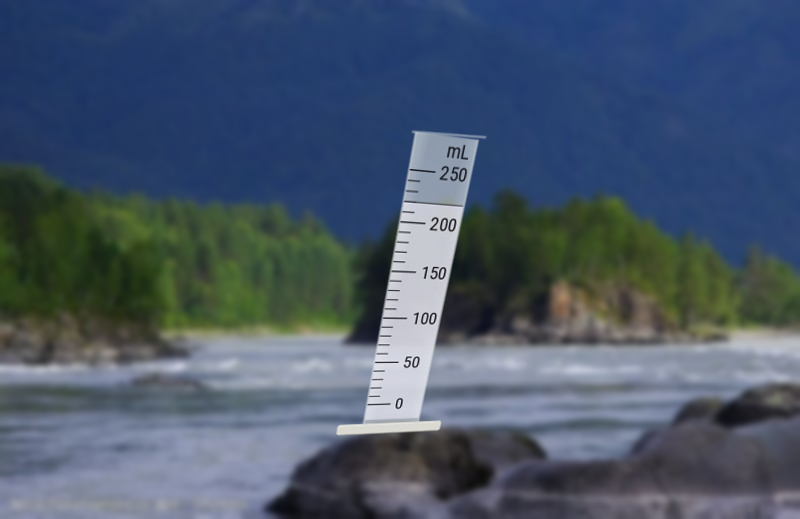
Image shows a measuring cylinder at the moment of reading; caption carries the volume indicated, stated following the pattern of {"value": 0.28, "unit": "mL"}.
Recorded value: {"value": 220, "unit": "mL"}
